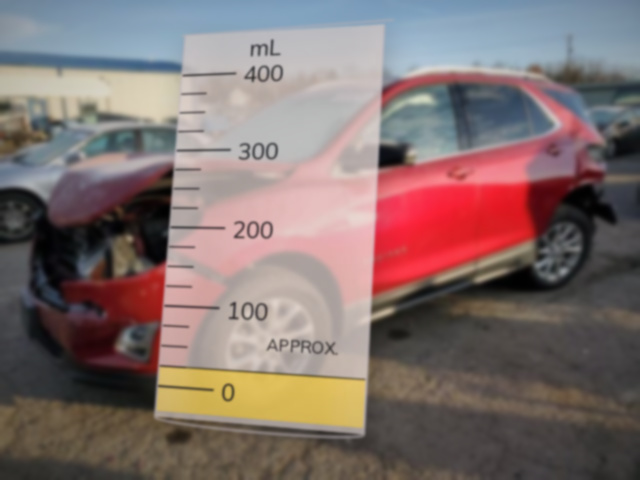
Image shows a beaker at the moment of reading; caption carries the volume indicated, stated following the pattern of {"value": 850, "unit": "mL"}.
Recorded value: {"value": 25, "unit": "mL"}
